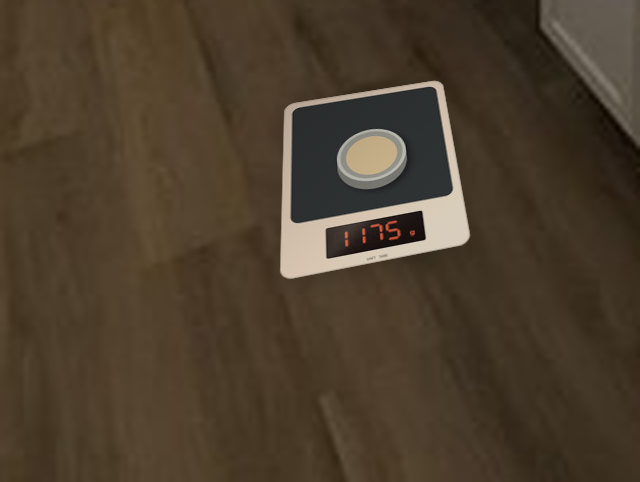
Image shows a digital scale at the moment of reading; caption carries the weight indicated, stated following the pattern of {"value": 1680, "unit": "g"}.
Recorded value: {"value": 1175, "unit": "g"}
